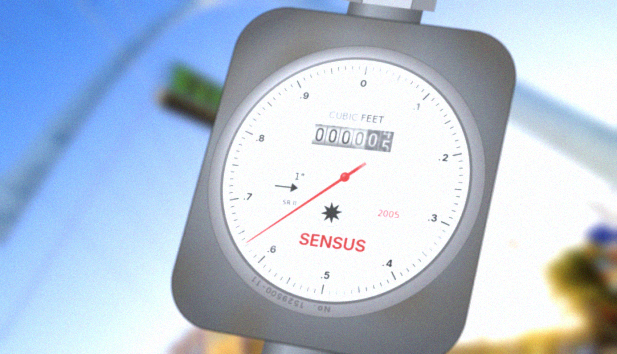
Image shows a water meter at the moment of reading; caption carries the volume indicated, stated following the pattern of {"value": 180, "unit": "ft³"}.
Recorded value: {"value": 4.63, "unit": "ft³"}
